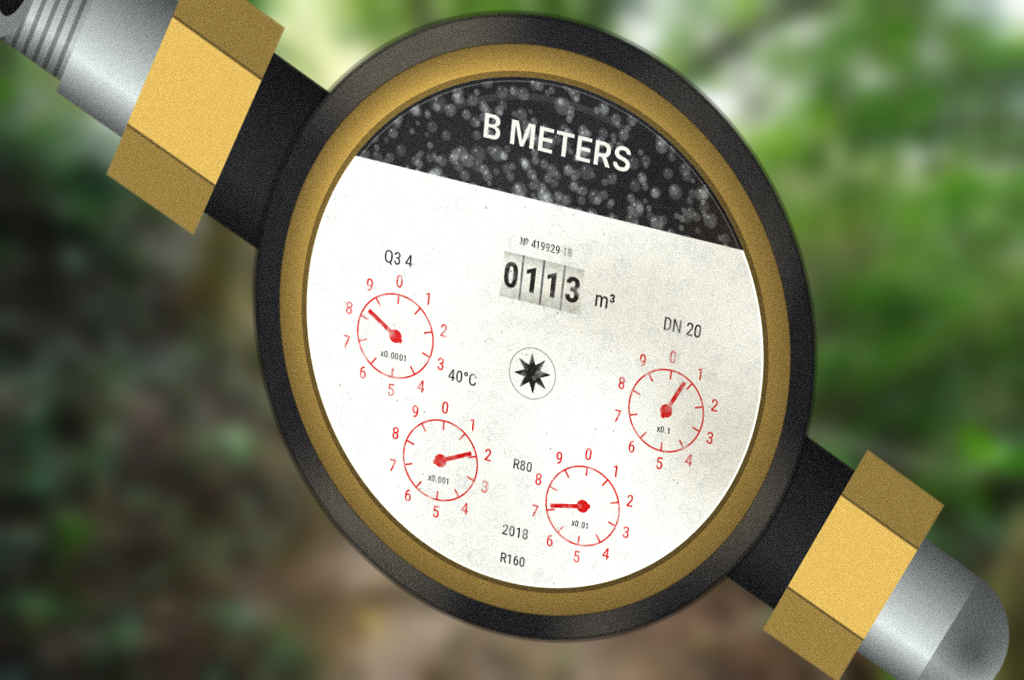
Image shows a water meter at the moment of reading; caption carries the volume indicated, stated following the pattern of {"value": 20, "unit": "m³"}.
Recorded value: {"value": 113.0718, "unit": "m³"}
